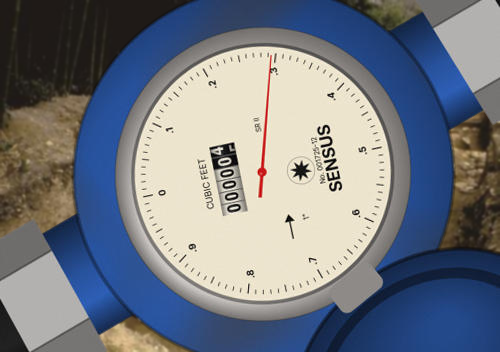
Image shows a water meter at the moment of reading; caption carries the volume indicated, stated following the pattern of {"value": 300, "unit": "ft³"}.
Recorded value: {"value": 4.29, "unit": "ft³"}
